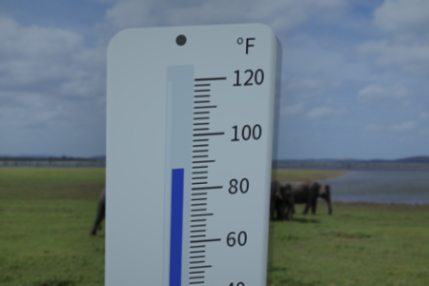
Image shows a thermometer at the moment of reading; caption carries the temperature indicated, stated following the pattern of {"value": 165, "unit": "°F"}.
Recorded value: {"value": 88, "unit": "°F"}
